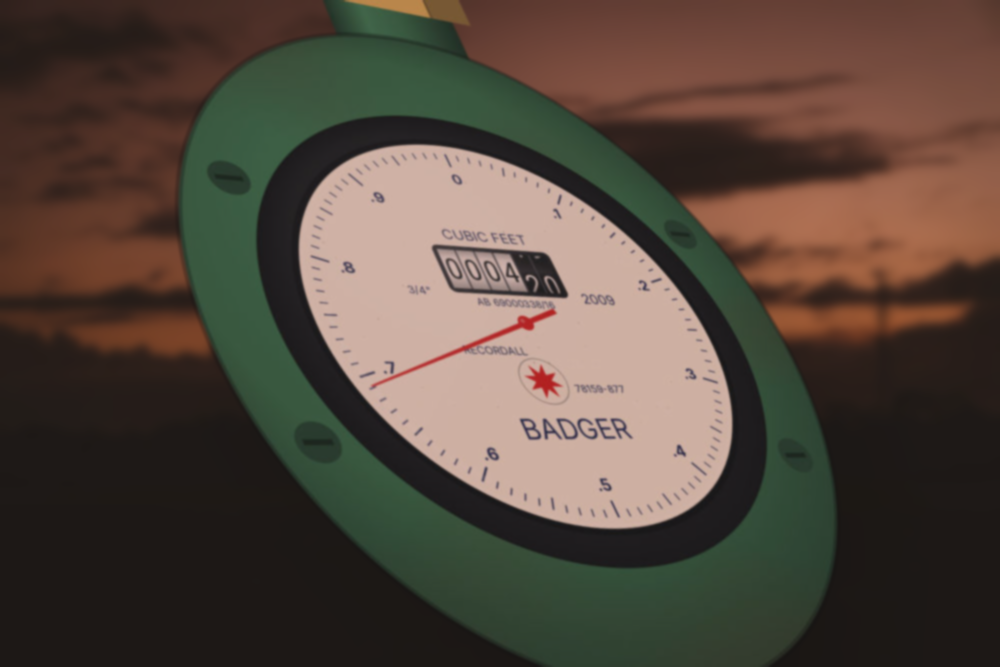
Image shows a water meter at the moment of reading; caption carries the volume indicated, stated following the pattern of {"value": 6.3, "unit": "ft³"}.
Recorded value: {"value": 419.69, "unit": "ft³"}
